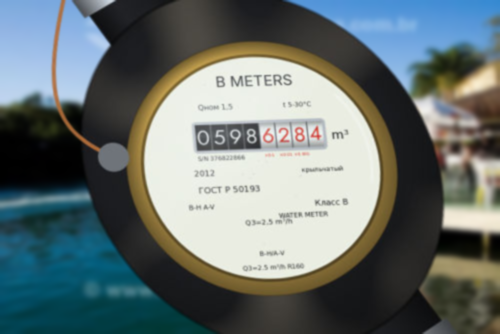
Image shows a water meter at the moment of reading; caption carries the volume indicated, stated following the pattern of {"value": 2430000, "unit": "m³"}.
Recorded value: {"value": 598.6284, "unit": "m³"}
